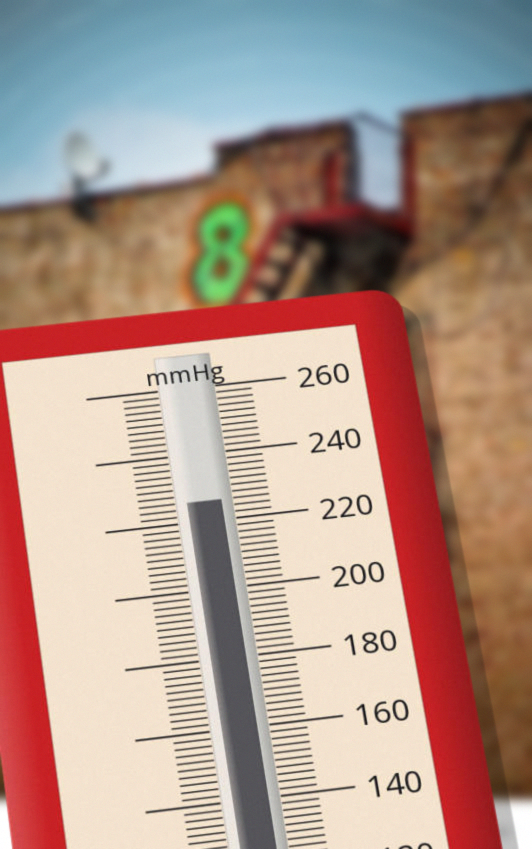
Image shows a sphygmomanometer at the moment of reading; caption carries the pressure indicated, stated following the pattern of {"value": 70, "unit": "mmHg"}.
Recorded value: {"value": 226, "unit": "mmHg"}
